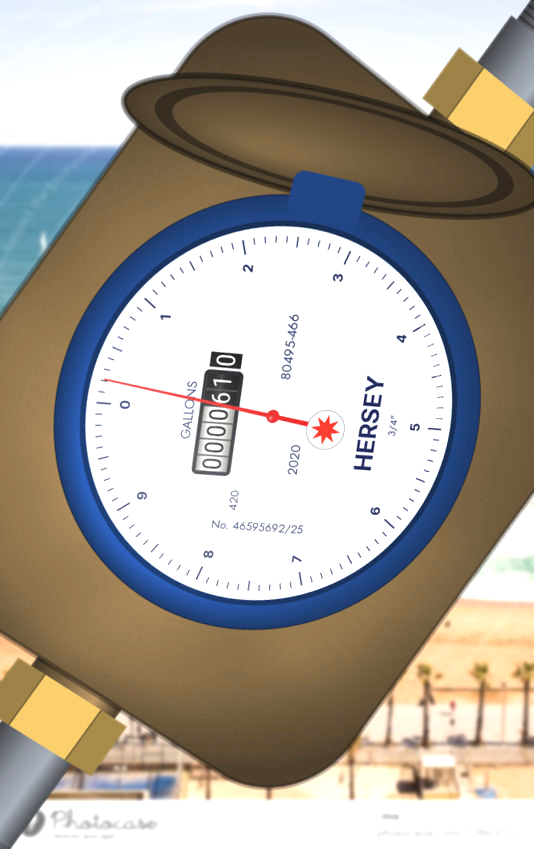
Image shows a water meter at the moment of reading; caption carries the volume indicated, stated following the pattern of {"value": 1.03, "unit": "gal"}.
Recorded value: {"value": 610.2, "unit": "gal"}
